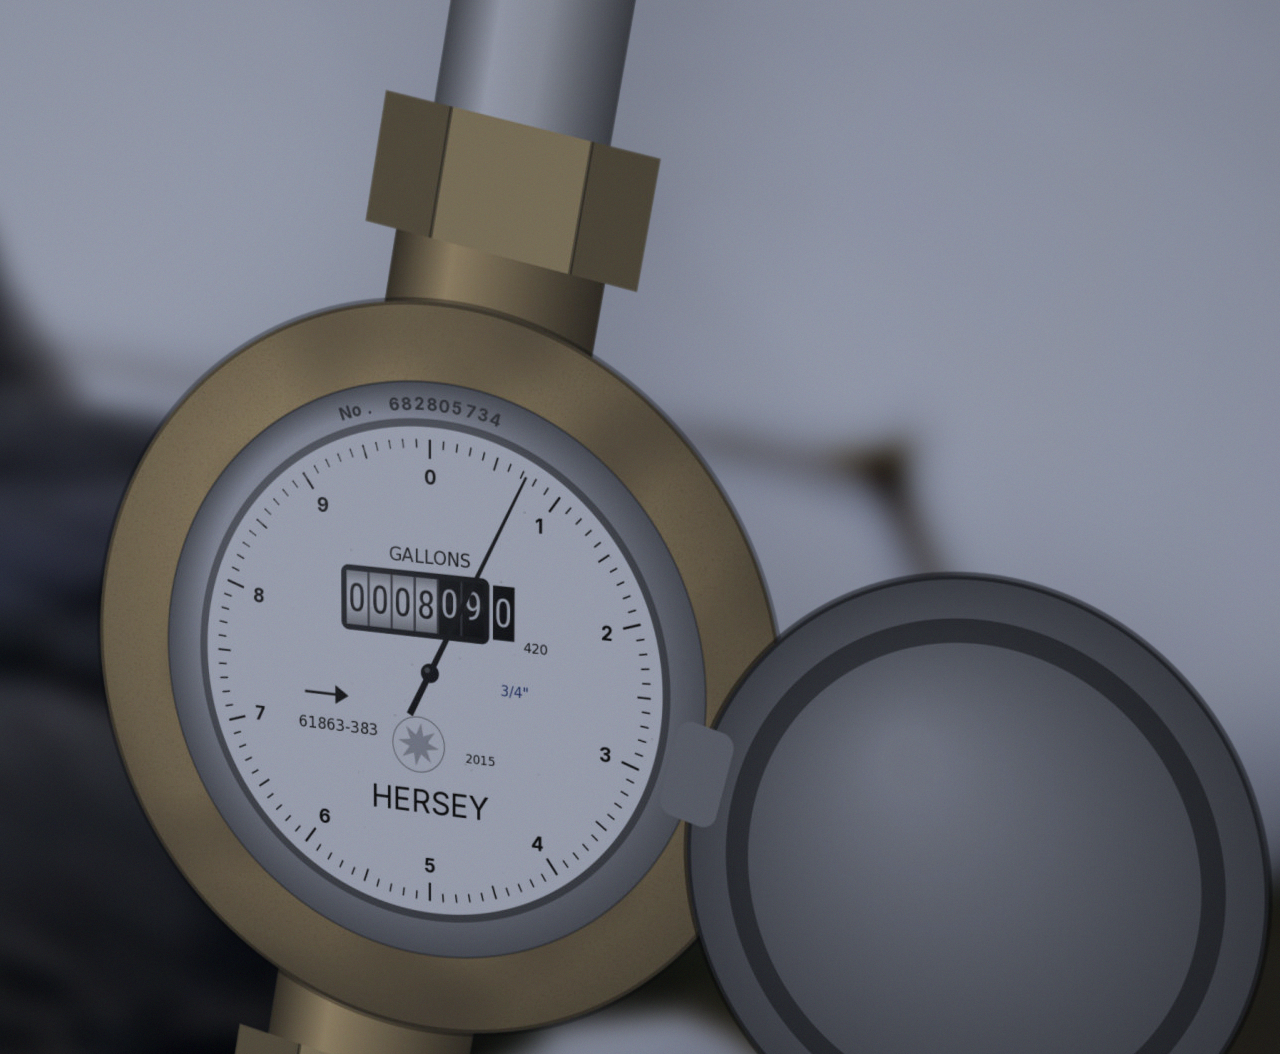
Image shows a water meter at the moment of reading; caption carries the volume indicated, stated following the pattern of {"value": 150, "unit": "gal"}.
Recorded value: {"value": 8090.7, "unit": "gal"}
